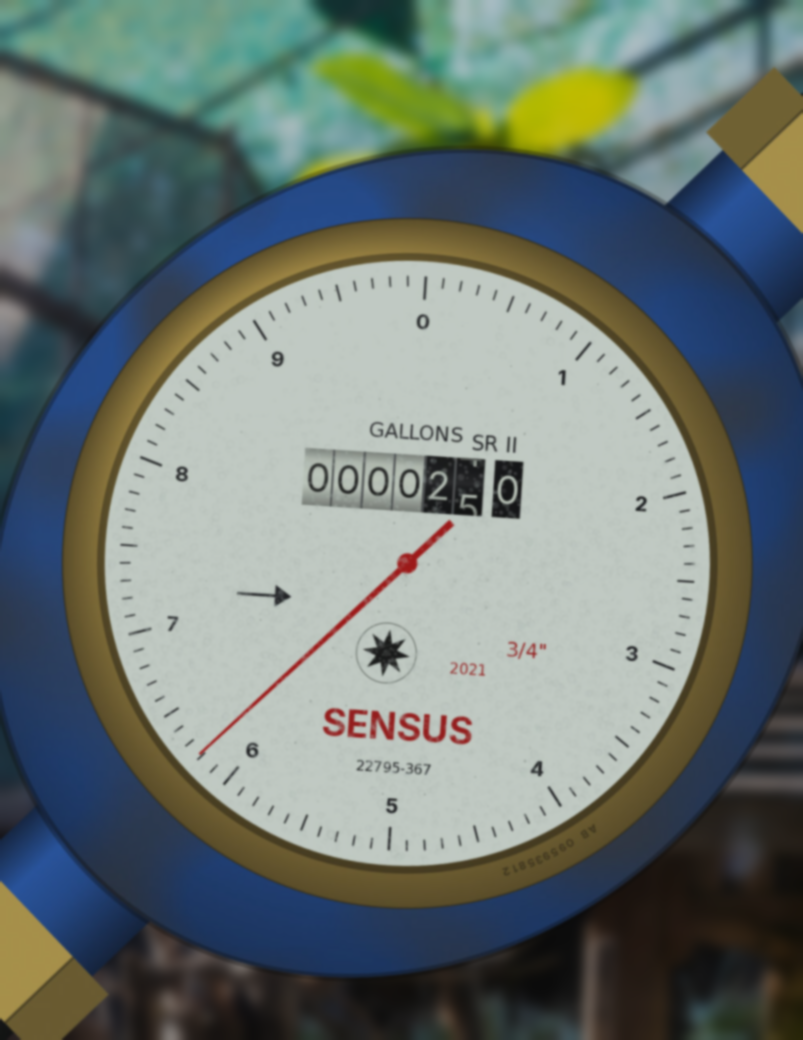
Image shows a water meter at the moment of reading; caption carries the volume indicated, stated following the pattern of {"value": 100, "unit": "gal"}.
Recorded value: {"value": 246.2, "unit": "gal"}
